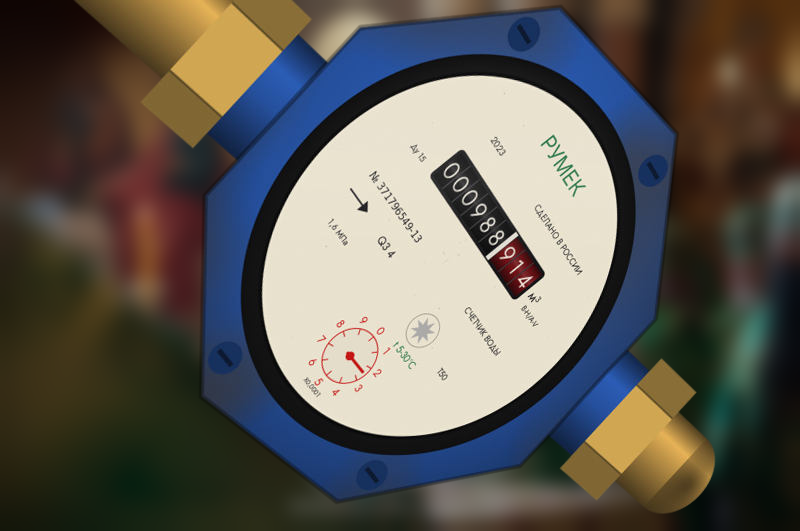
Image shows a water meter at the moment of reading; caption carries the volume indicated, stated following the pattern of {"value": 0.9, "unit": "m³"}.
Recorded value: {"value": 988.9142, "unit": "m³"}
